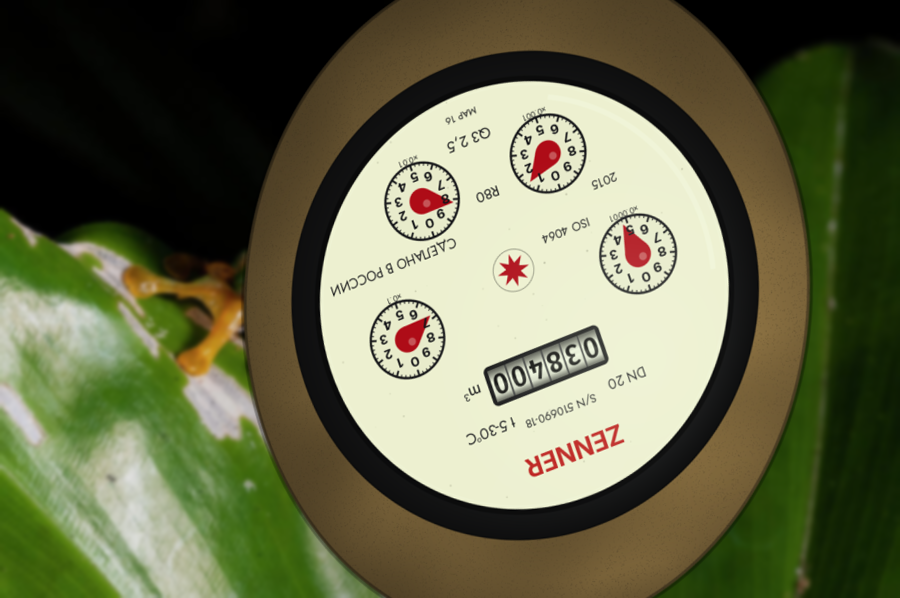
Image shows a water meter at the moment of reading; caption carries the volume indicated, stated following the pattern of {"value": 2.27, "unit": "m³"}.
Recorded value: {"value": 38400.6814, "unit": "m³"}
